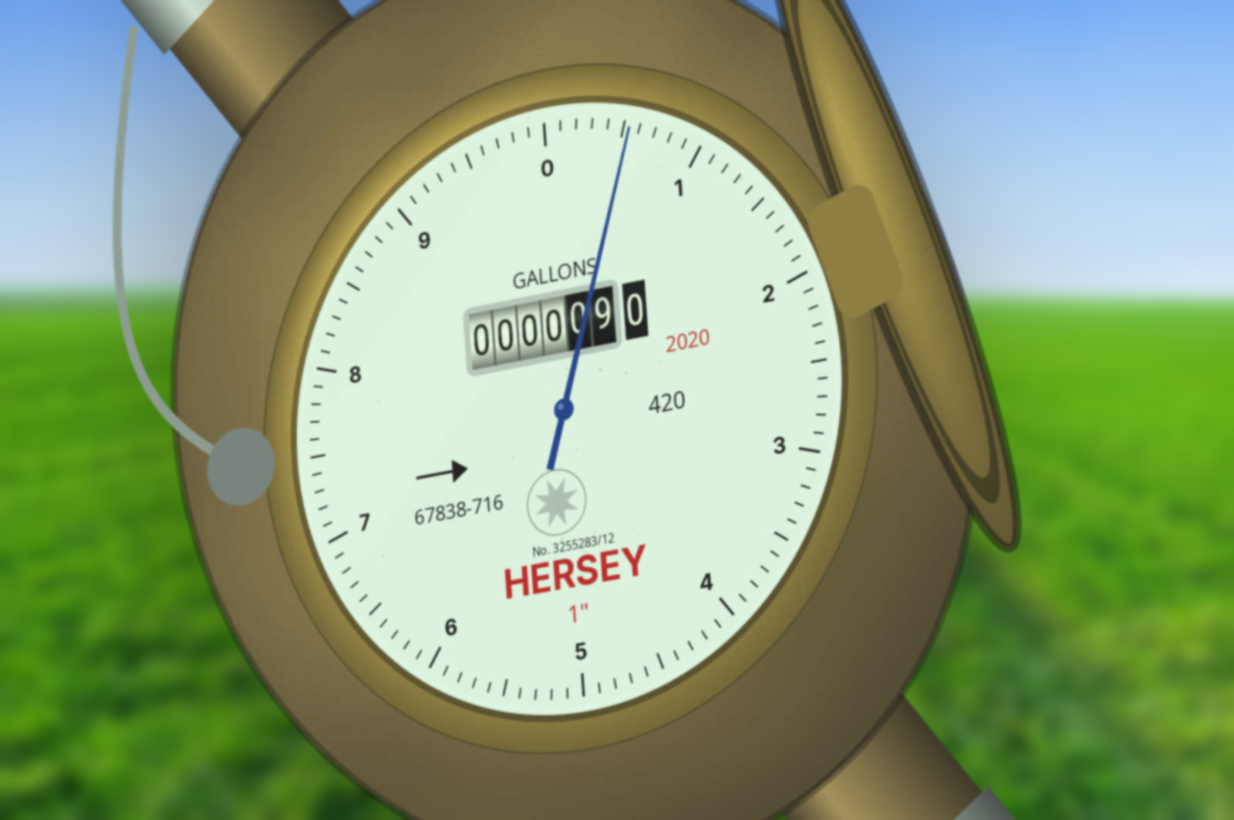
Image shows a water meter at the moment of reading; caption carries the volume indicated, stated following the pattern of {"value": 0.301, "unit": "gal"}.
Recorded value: {"value": 90.5, "unit": "gal"}
